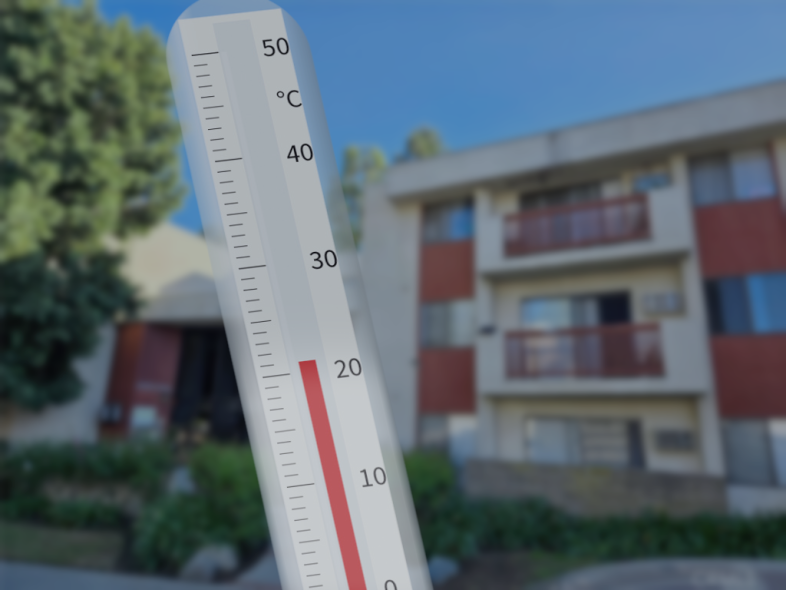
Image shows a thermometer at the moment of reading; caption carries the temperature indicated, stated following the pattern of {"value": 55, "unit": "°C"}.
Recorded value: {"value": 21, "unit": "°C"}
